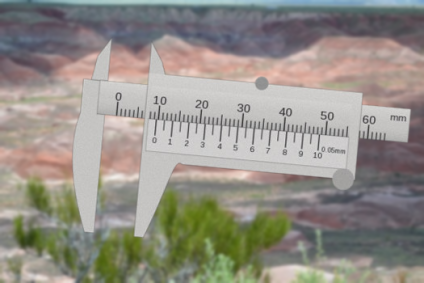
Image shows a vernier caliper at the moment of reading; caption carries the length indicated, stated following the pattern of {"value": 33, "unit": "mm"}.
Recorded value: {"value": 9.5, "unit": "mm"}
